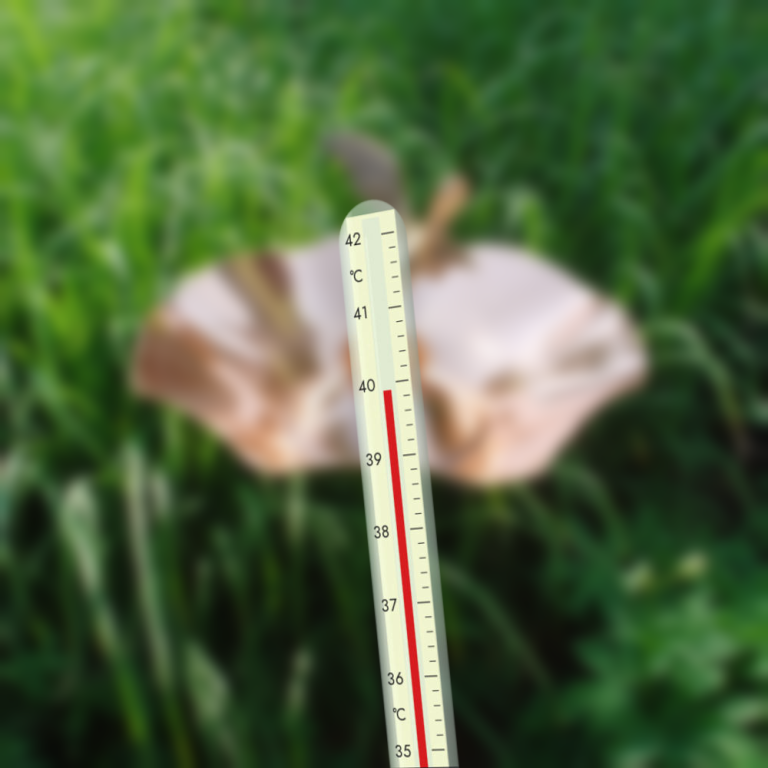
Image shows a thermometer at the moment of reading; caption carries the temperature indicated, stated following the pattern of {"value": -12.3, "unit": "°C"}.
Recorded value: {"value": 39.9, "unit": "°C"}
